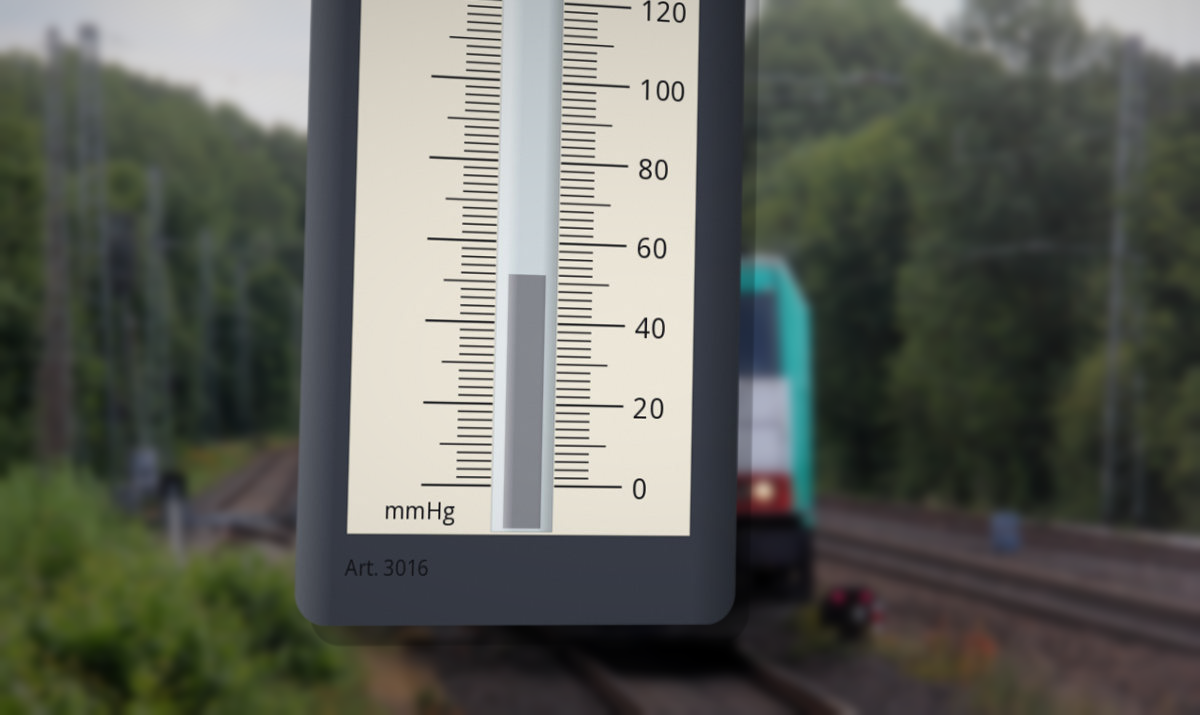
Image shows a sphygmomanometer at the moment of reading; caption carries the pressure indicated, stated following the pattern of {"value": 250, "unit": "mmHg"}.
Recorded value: {"value": 52, "unit": "mmHg"}
